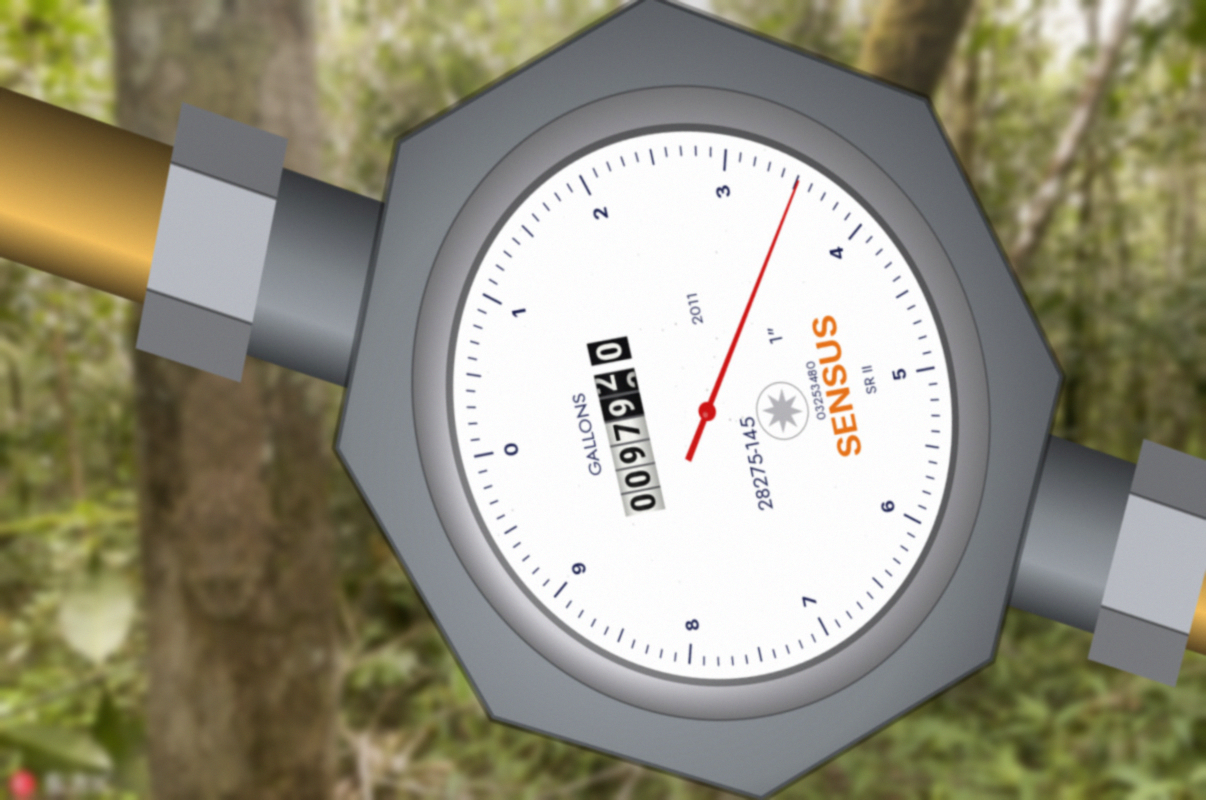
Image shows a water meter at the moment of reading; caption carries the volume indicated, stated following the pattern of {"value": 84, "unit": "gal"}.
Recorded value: {"value": 97923.5, "unit": "gal"}
